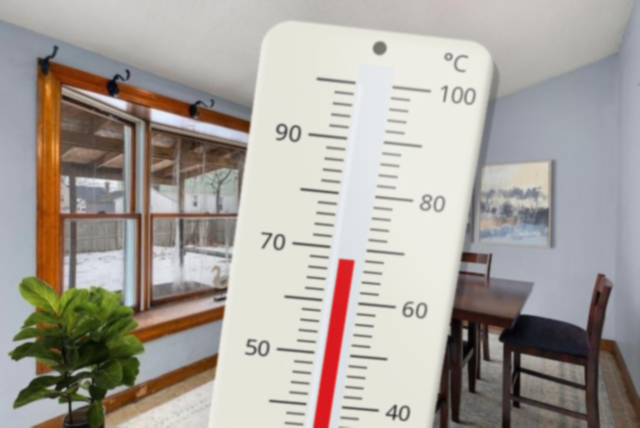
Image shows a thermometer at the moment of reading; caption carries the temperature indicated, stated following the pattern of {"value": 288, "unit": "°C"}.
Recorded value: {"value": 68, "unit": "°C"}
